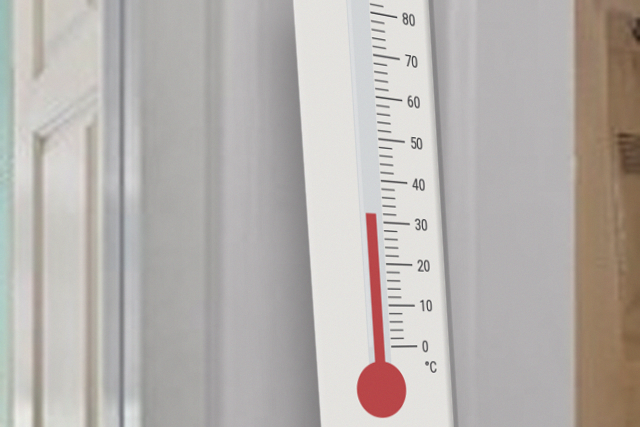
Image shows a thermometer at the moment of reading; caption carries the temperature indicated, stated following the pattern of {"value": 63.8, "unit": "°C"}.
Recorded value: {"value": 32, "unit": "°C"}
